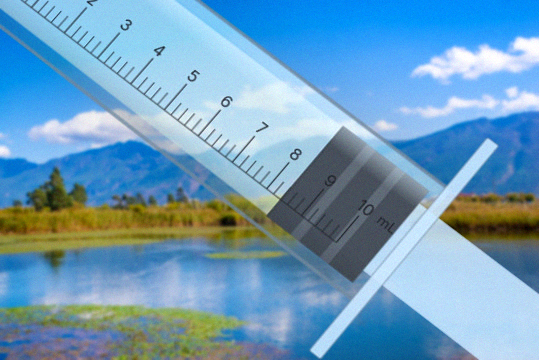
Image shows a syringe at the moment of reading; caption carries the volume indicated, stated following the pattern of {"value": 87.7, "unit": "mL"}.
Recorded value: {"value": 8.4, "unit": "mL"}
